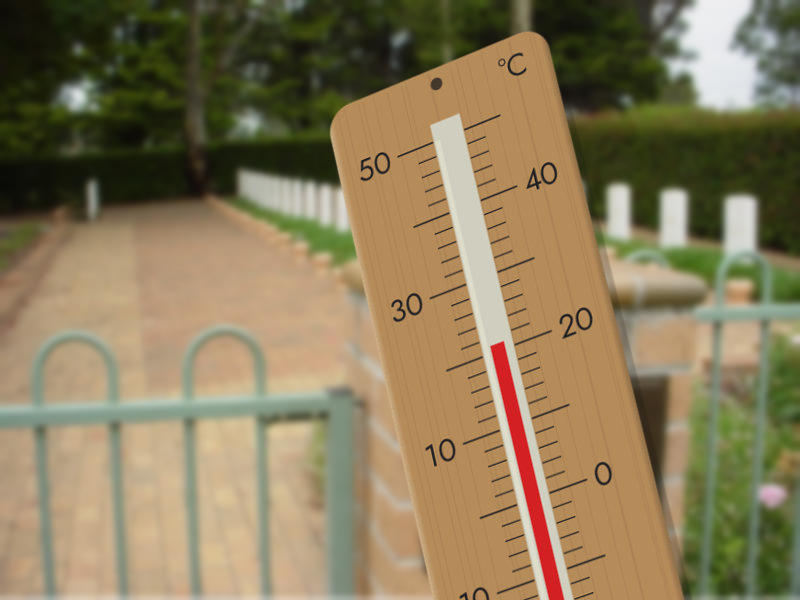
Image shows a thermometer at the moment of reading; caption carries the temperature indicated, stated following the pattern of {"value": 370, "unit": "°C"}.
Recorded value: {"value": 21, "unit": "°C"}
